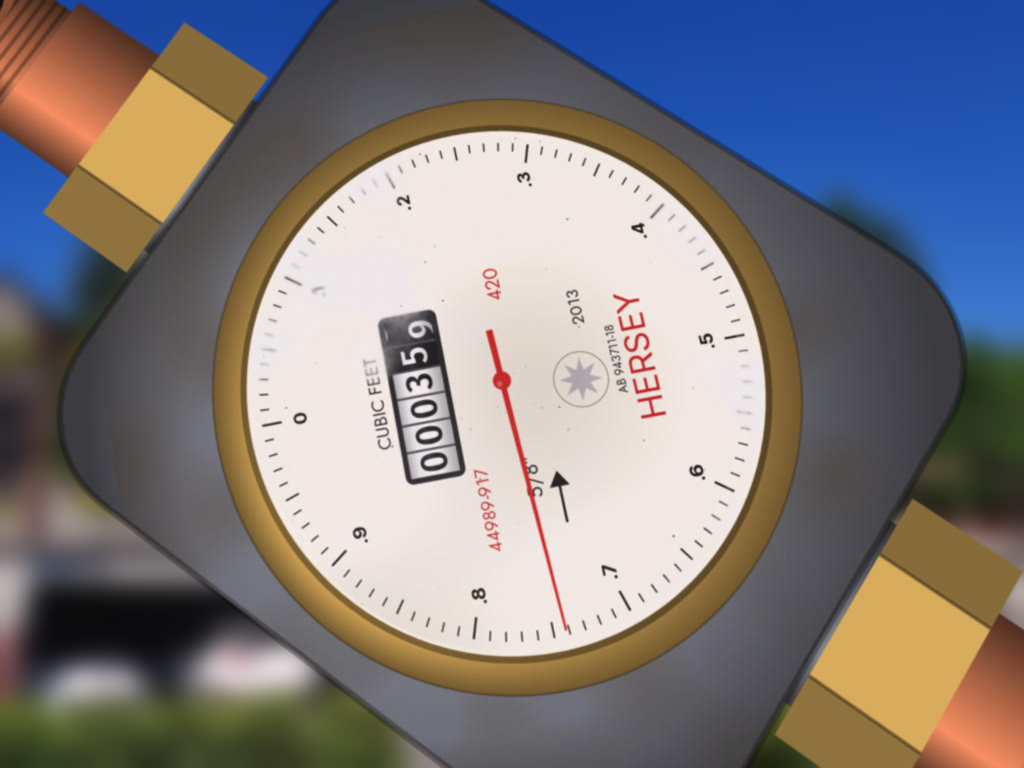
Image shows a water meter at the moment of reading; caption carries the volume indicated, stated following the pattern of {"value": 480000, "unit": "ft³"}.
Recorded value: {"value": 358.74, "unit": "ft³"}
